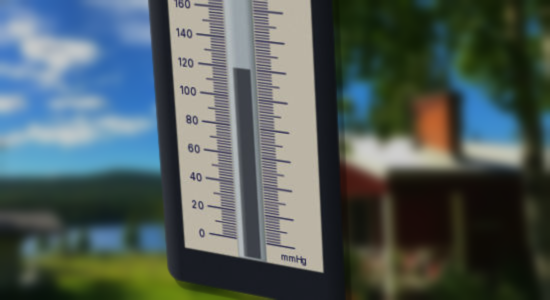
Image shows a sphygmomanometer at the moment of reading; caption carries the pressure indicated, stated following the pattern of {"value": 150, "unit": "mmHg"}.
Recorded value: {"value": 120, "unit": "mmHg"}
